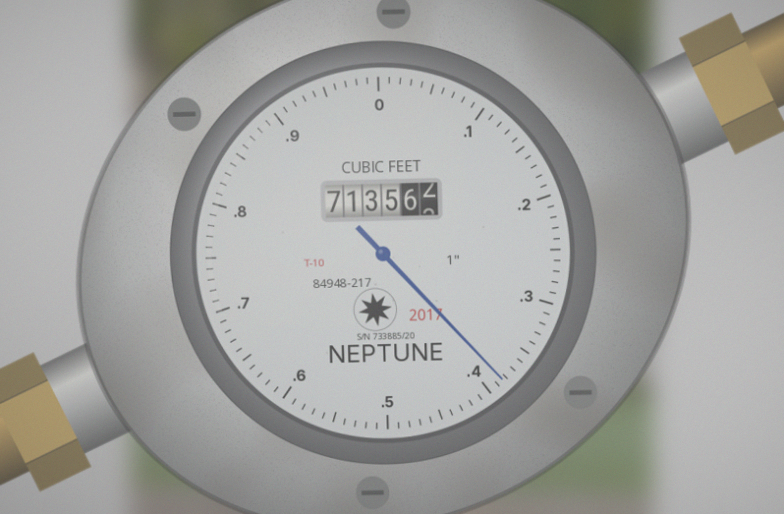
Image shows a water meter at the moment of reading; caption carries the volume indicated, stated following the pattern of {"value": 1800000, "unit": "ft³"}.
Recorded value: {"value": 713562.38, "unit": "ft³"}
